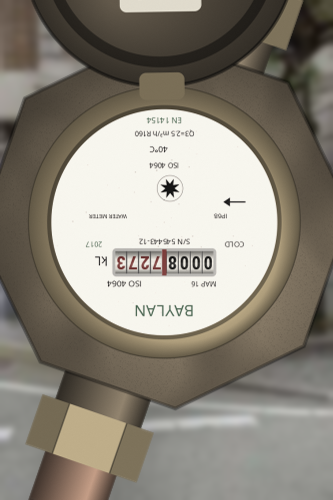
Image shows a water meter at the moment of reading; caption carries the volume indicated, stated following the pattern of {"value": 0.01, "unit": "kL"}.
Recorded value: {"value": 8.7273, "unit": "kL"}
